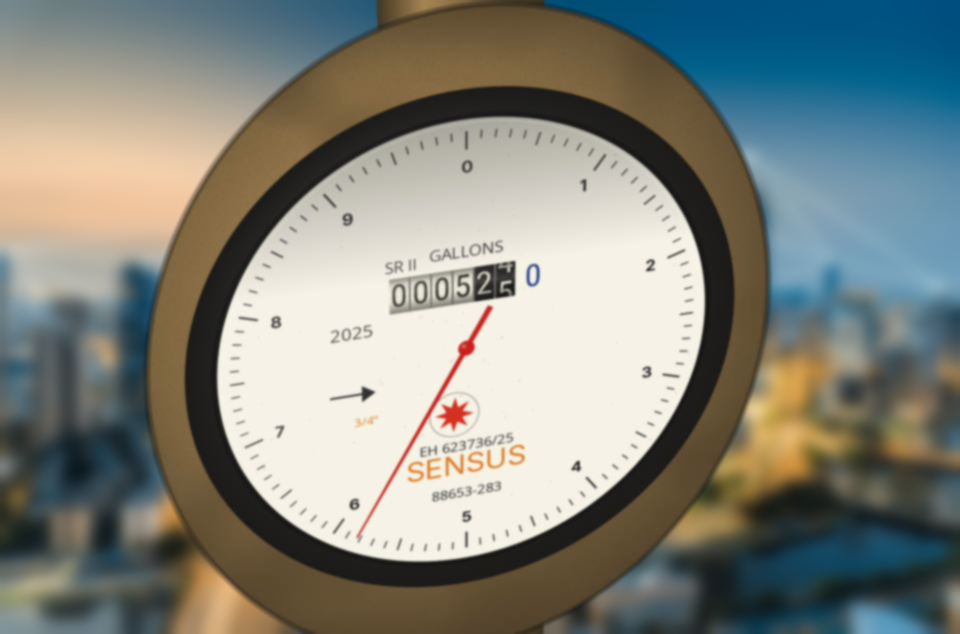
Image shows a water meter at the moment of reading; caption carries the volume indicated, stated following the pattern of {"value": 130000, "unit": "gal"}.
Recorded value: {"value": 5245.8, "unit": "gal"}
